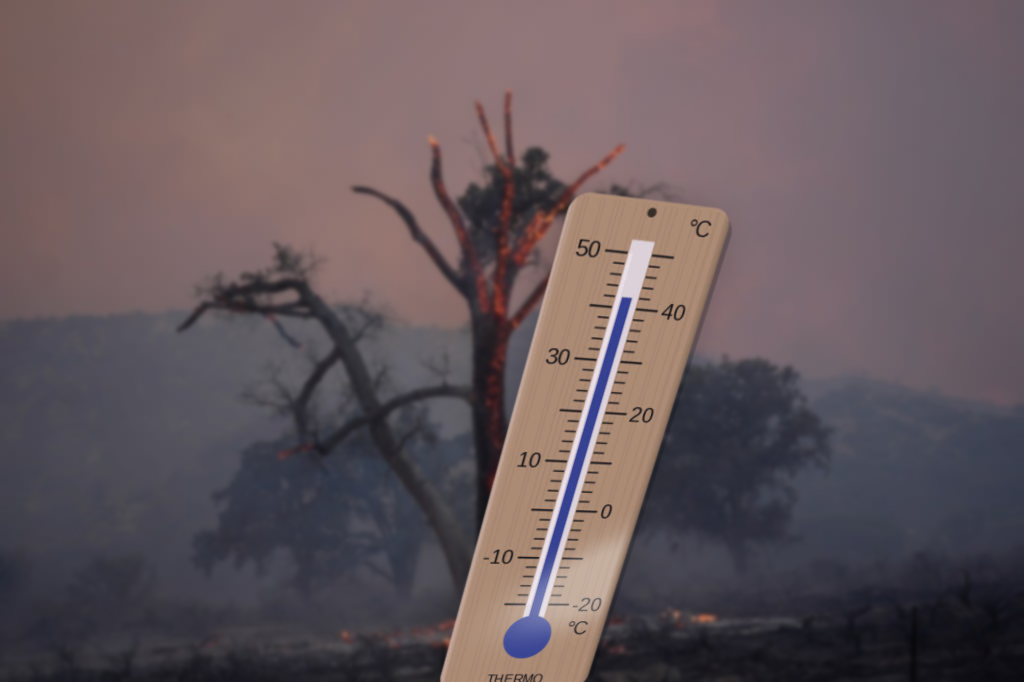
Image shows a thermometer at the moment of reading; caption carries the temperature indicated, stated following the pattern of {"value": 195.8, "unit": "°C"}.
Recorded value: {"value": 42, "unit": "°C"}
